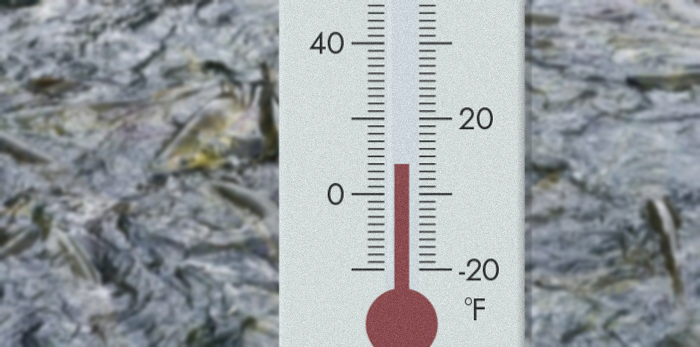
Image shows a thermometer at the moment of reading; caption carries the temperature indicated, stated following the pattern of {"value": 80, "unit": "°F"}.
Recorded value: {"value": 8, "unit": "°F"}
